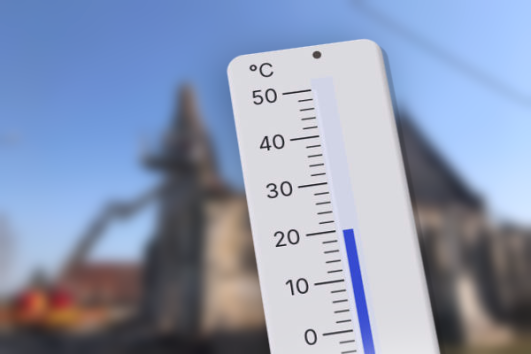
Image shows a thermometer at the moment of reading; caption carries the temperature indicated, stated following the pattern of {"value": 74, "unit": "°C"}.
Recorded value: {"value": 20, "unit": "°C"}
